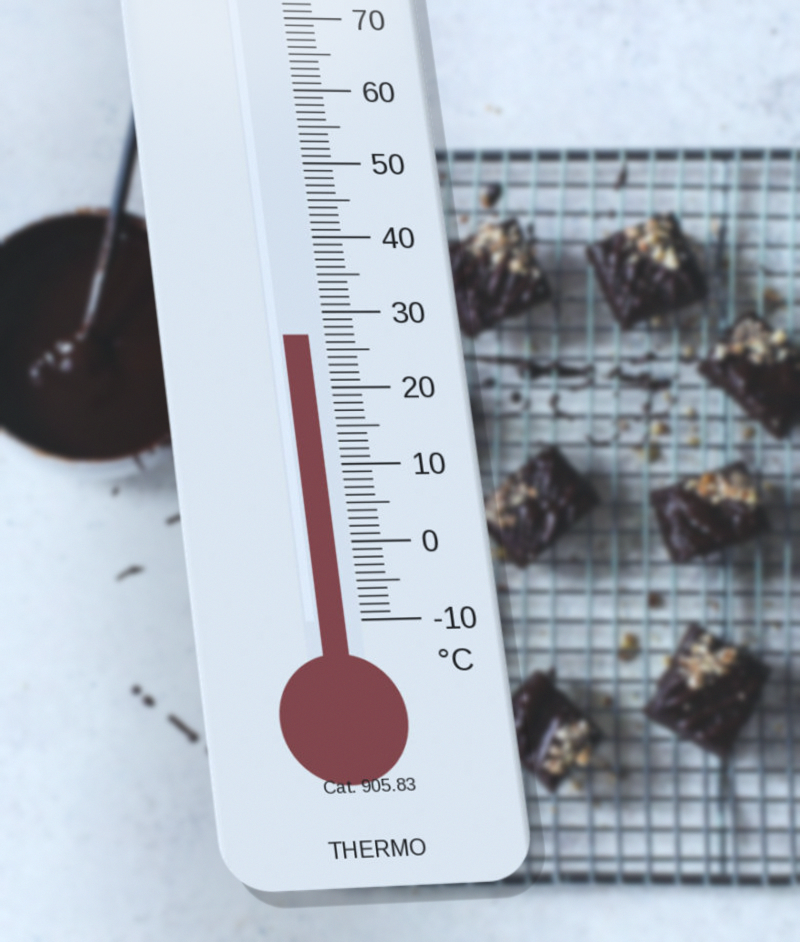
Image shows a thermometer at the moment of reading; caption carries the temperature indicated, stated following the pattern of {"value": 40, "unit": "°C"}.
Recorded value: {"value": 27, "unit": "°C"}
